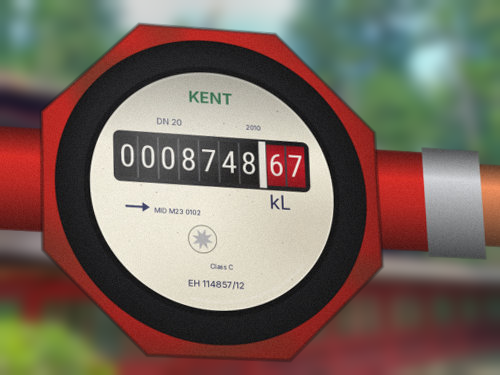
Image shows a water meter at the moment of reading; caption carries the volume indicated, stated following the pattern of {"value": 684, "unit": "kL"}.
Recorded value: {"value": 8748.67, "unit": "kL"}
